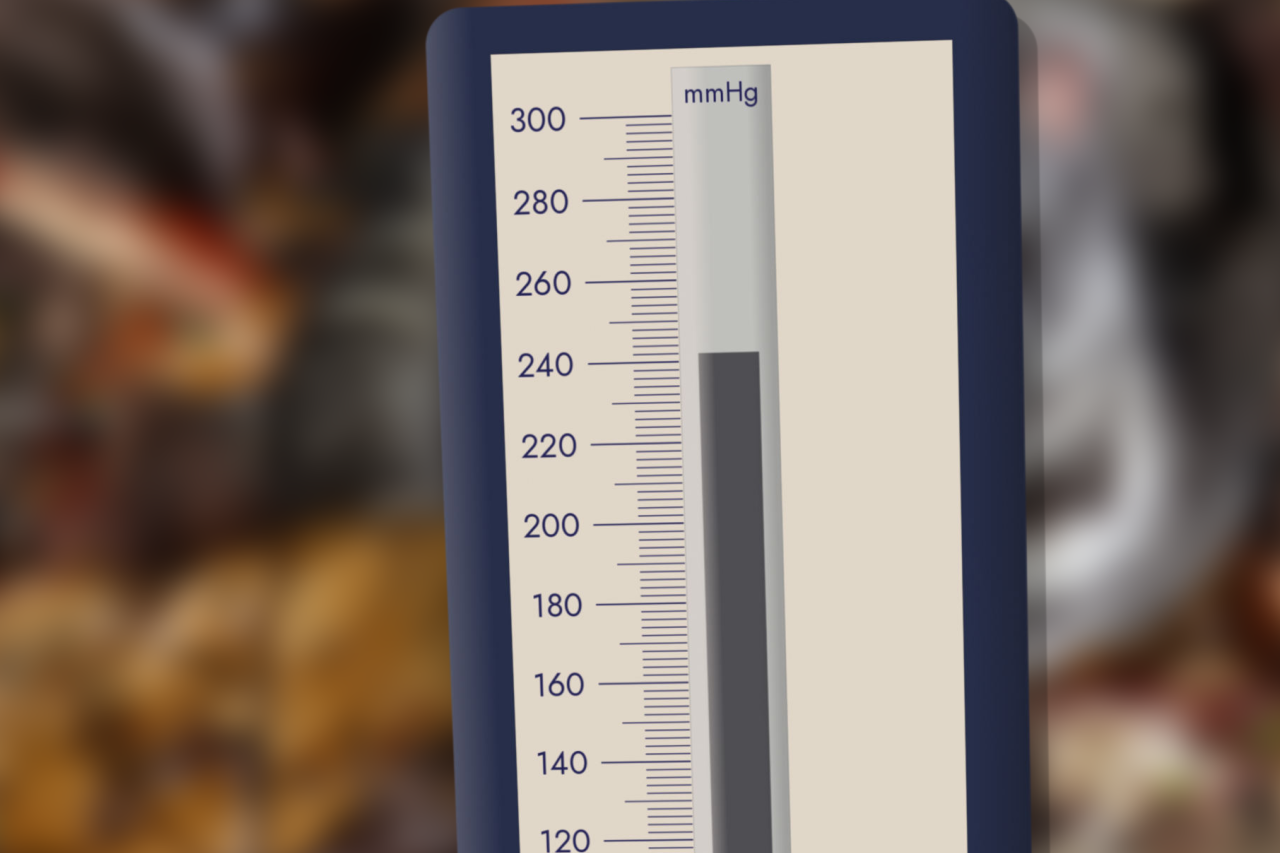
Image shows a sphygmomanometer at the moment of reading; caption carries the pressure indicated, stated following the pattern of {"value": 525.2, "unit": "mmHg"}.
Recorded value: {"value": 242, "unit": "mmHg"}
